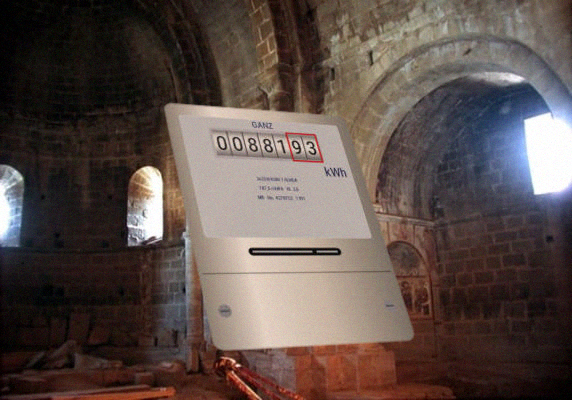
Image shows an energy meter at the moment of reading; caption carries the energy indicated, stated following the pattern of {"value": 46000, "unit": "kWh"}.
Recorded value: {"value": 881.93, "unit": "kWh"}
